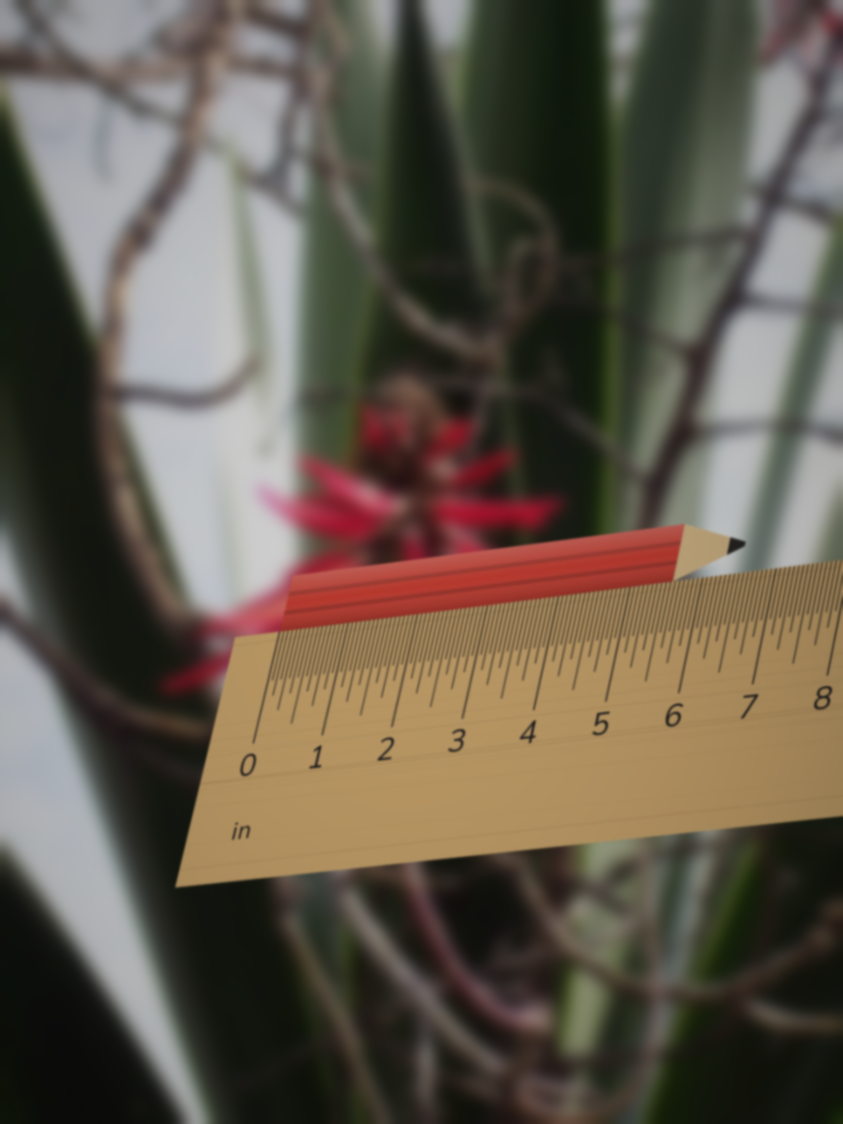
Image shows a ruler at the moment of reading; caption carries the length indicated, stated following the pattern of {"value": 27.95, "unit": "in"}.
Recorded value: {"value": 6.5, "unit": "in"}
